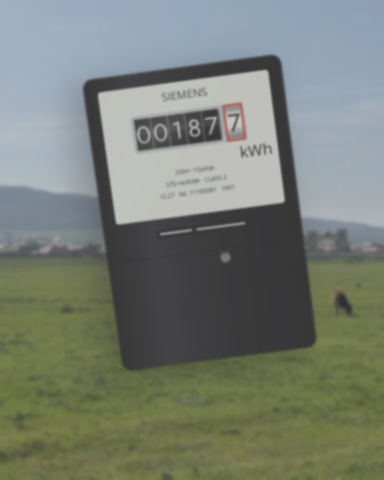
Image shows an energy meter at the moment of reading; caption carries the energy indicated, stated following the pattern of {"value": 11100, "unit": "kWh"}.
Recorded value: {"value": 187.7, "unit": "kWh"}
